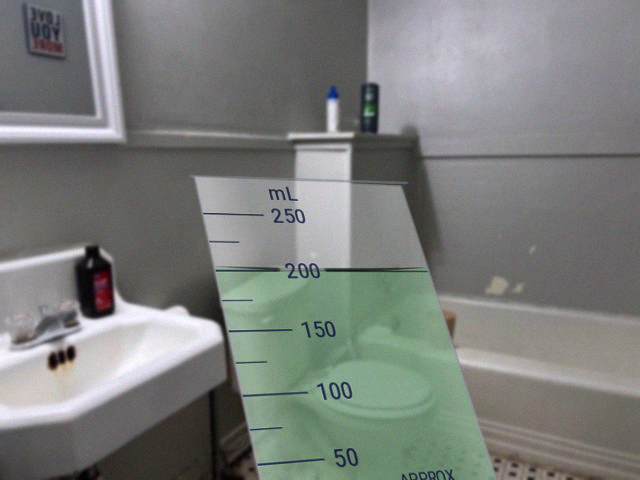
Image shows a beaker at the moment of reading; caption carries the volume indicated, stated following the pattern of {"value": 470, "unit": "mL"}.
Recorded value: {"value": 200, "unit": "mL"}
